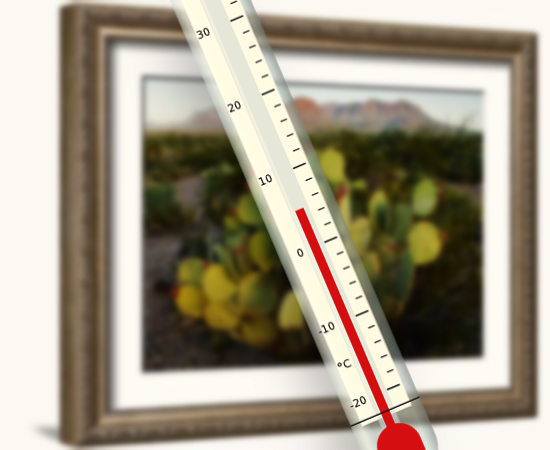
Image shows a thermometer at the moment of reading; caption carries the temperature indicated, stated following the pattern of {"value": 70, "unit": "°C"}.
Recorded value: {"value": 5, "unit": "°C"}
